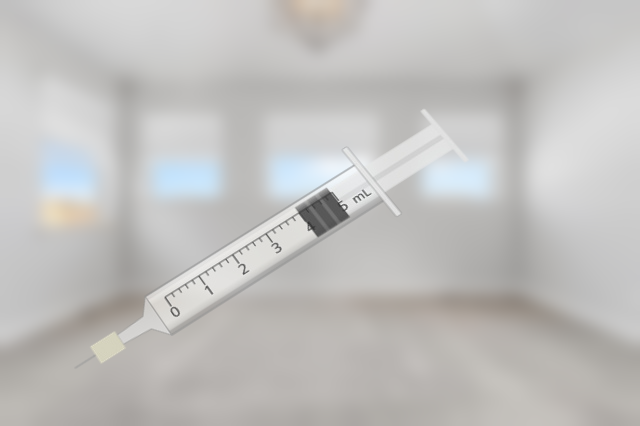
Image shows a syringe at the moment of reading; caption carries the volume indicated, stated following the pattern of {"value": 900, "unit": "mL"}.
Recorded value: {"value": 4, "unit": "mL"}
